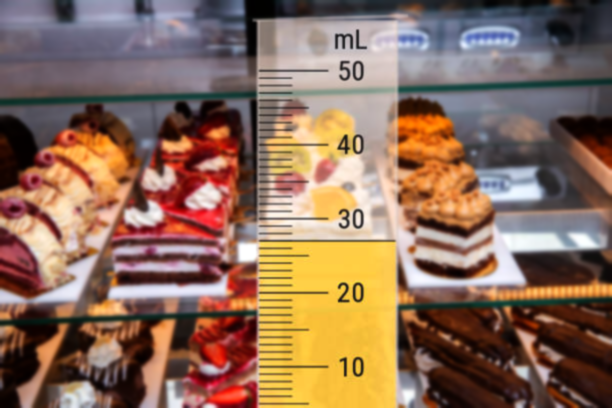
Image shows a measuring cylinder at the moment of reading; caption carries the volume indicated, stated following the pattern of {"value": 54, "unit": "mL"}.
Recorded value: {"value": 27, "unit": "mL"}
